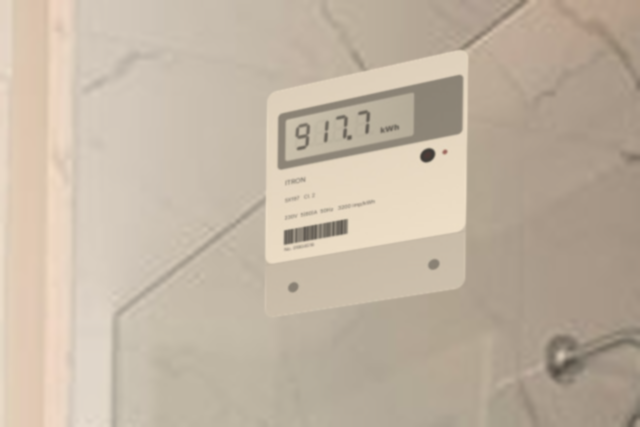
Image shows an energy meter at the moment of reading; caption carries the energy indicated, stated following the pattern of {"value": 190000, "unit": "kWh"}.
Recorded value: {"value": 917.7, "unit": "kWh"}
